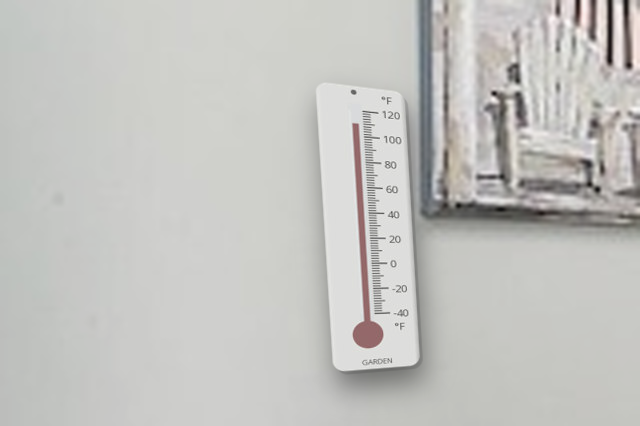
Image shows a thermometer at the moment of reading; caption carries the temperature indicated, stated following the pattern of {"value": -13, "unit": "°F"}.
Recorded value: {"value": 110, "unit": "°F"}
